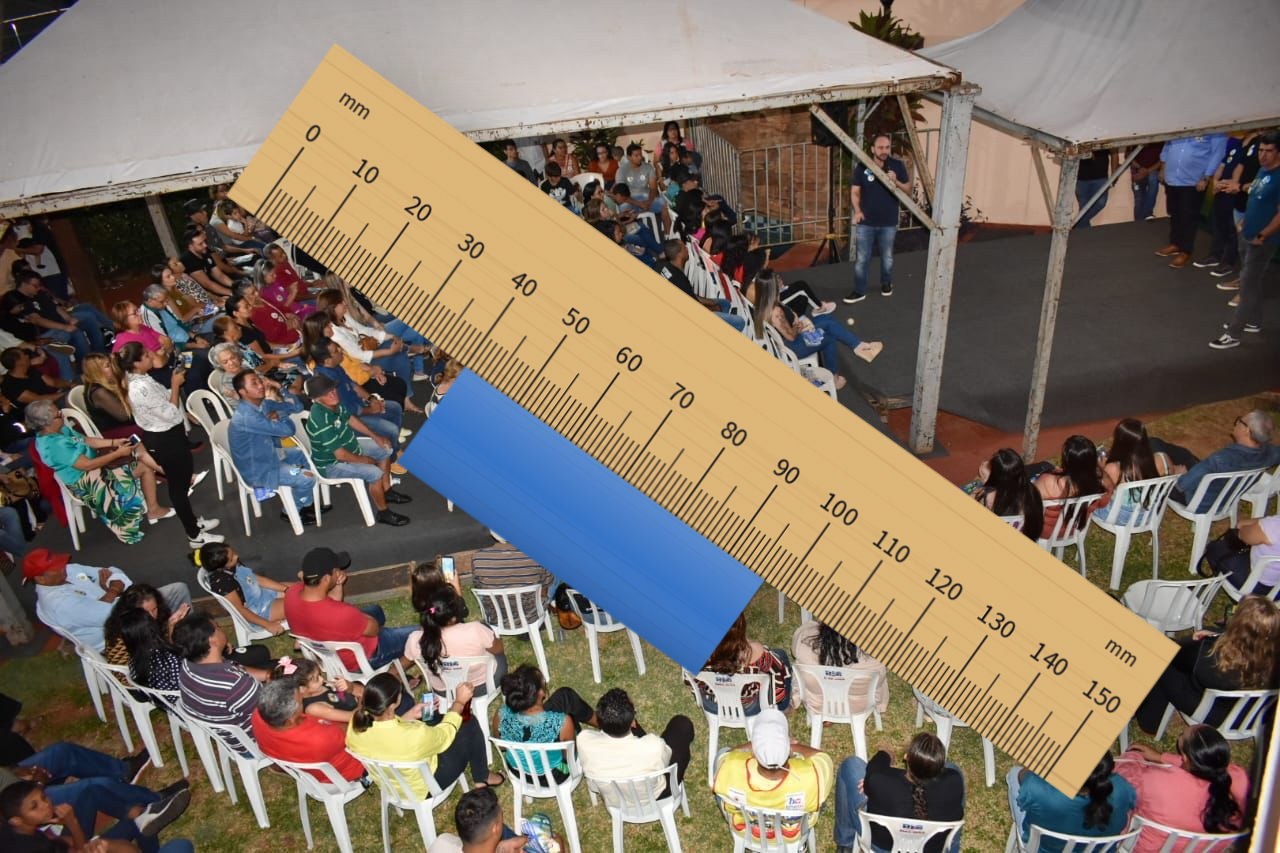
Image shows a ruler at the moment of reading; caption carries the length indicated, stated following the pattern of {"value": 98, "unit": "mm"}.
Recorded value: {"value": 57, "unit": "mm"}
